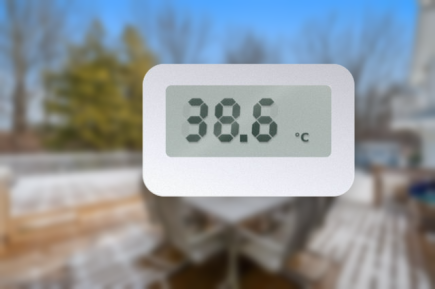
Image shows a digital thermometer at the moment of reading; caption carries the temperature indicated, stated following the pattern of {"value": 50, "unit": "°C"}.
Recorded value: {"value": 38.6, "unit": "°C"}
